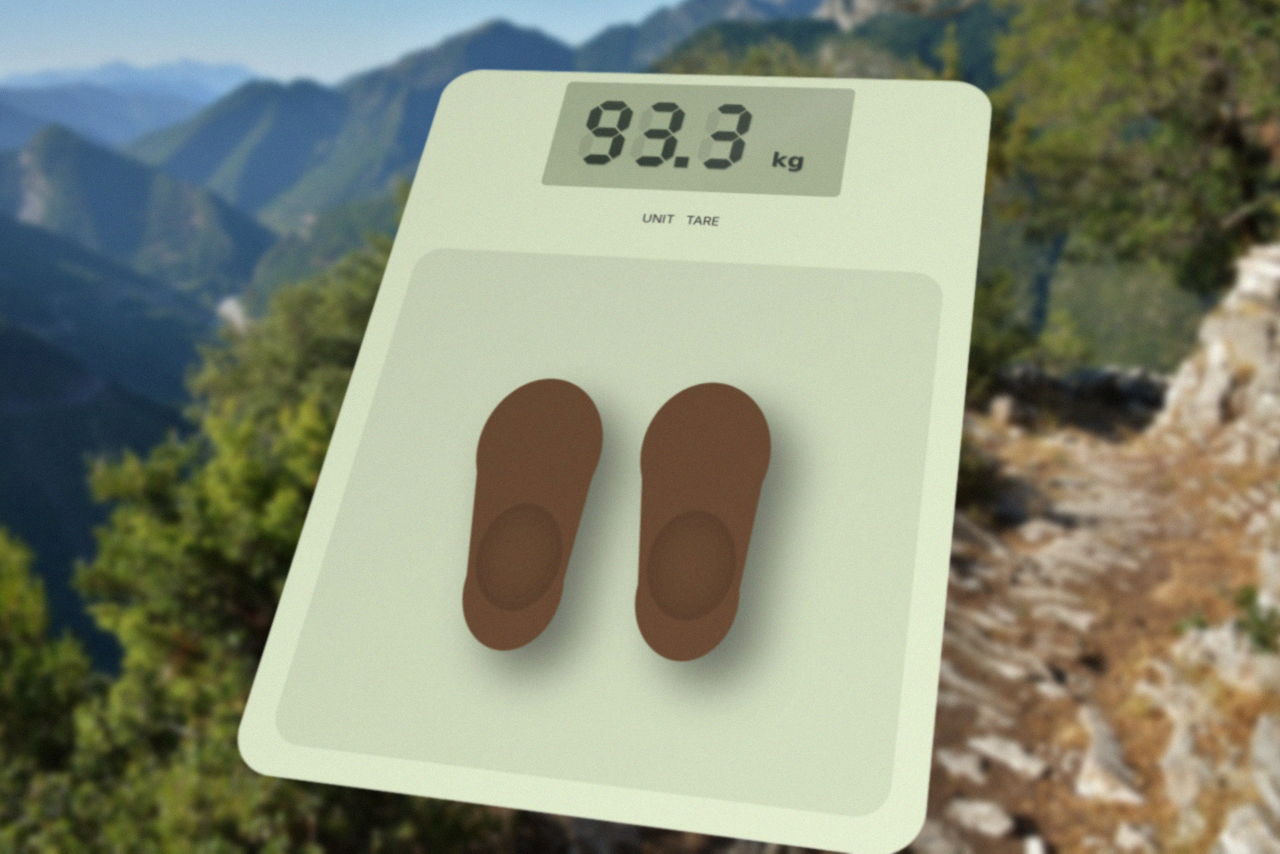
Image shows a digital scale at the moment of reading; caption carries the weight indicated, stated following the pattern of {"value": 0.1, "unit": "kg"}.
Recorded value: {"value": 93.3, "unit": "kg"}
